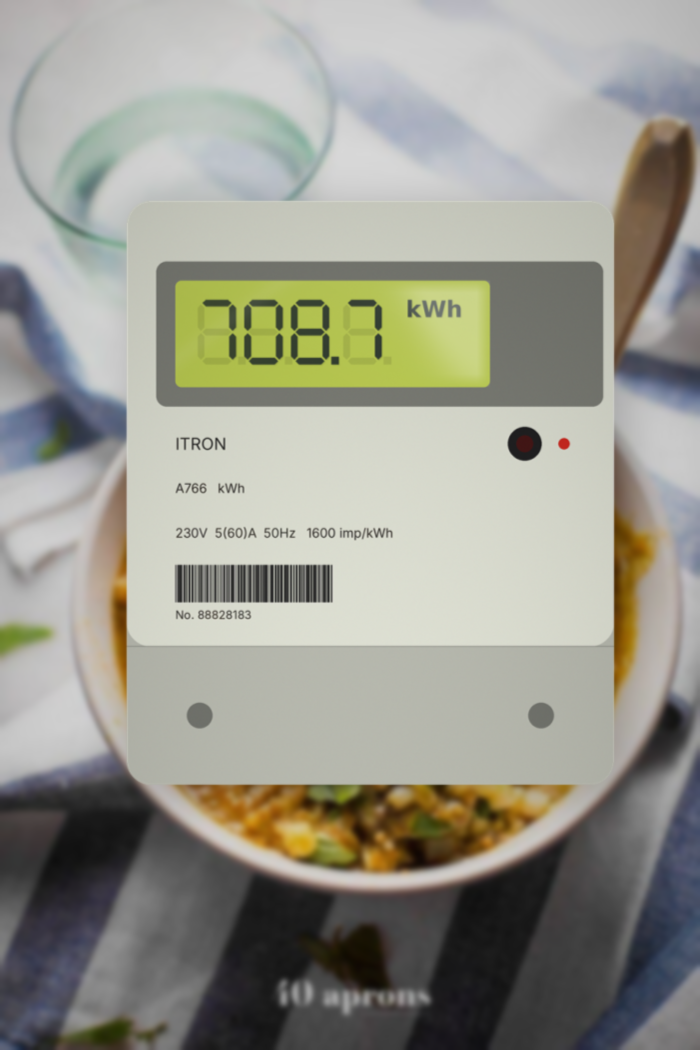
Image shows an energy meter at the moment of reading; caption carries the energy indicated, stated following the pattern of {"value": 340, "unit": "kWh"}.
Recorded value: {"value": 708.7, "unit": "kWh"}
